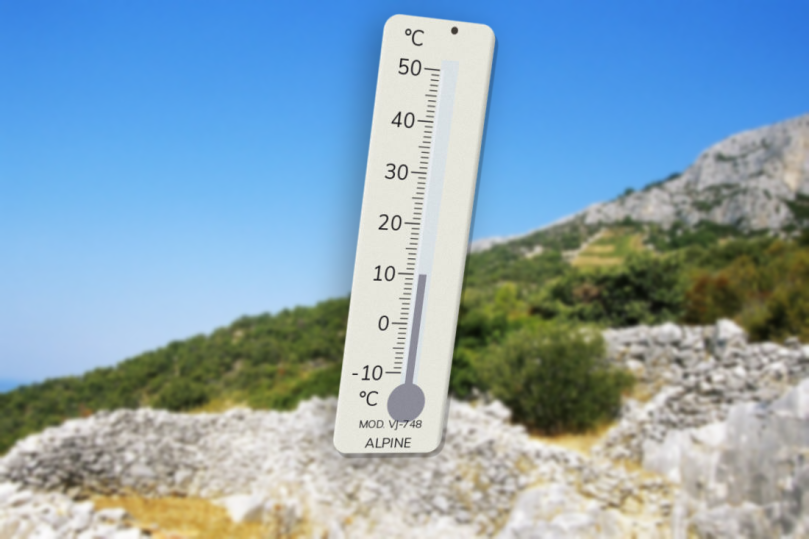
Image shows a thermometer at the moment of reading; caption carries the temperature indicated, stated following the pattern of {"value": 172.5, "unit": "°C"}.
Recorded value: {"value": 10, "unit": "°C"}
